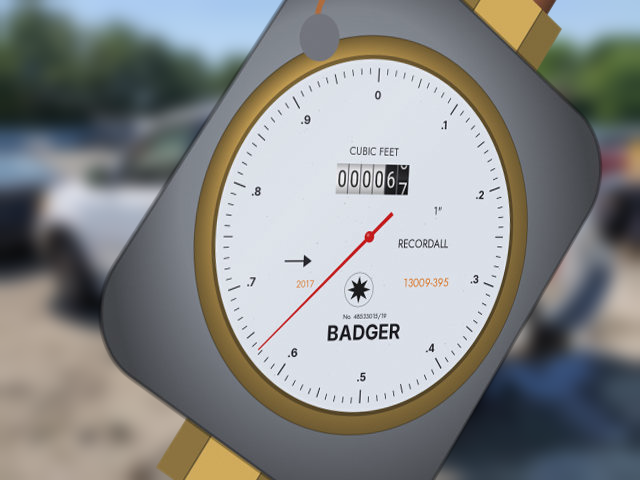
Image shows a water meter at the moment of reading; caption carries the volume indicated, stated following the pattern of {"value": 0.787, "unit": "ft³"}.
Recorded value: {"value": 66.63, "unit": "ft³"}
